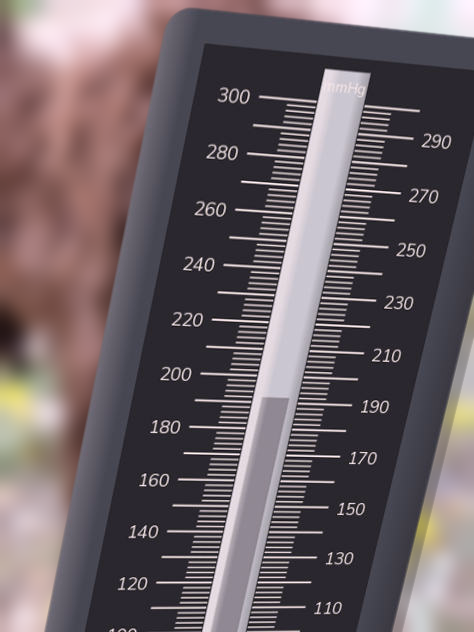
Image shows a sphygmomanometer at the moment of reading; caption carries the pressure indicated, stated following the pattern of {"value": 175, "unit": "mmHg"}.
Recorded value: {"value": 192, "unit": "mmHg"}
